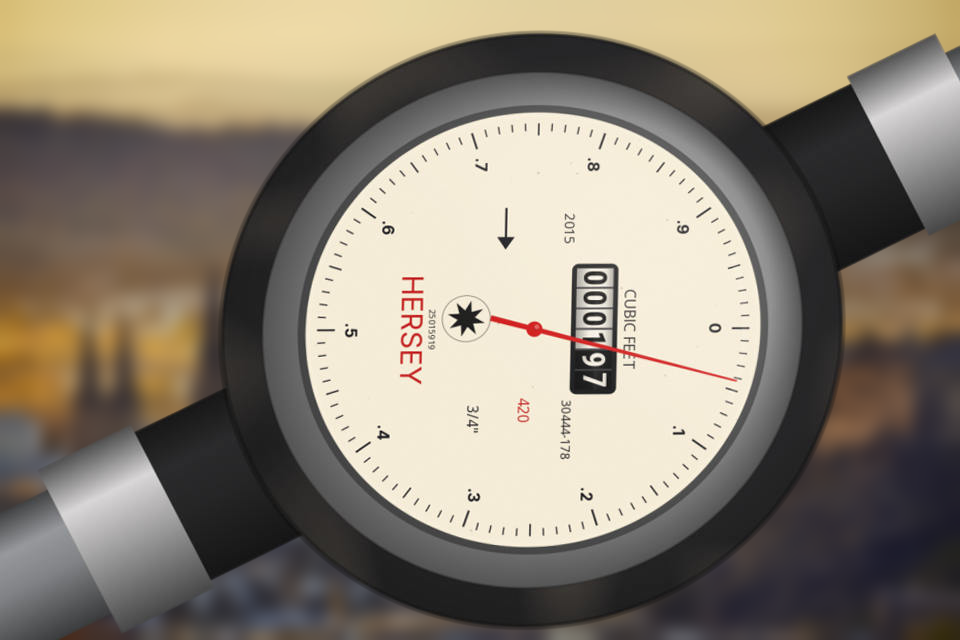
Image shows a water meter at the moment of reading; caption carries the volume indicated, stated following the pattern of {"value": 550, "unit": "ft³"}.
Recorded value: {"value": 197.04, "unit": "ft³"}
